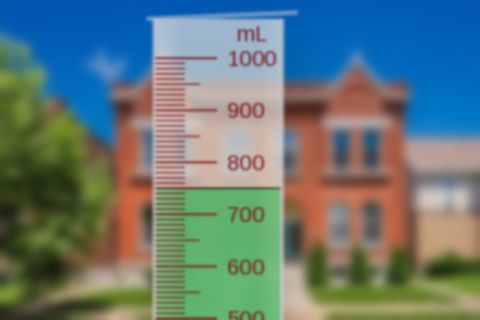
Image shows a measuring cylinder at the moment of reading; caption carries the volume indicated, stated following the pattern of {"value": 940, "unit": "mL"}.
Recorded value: {"value": 750, "unit": "mL"}
